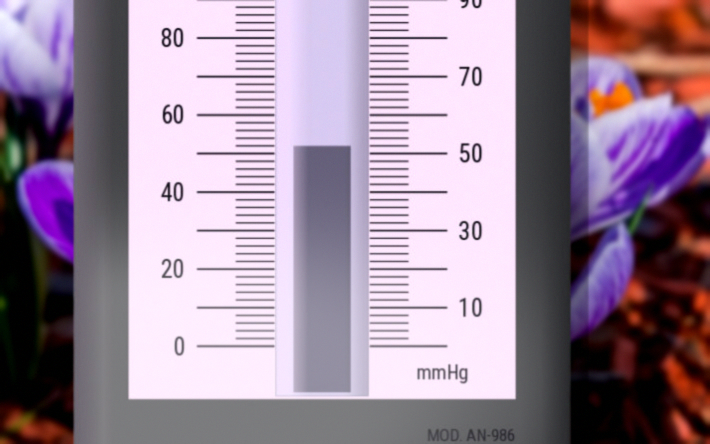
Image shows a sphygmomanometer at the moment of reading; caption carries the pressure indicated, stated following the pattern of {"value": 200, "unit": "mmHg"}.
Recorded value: {"value": 52, "unit": "mmHg"}
